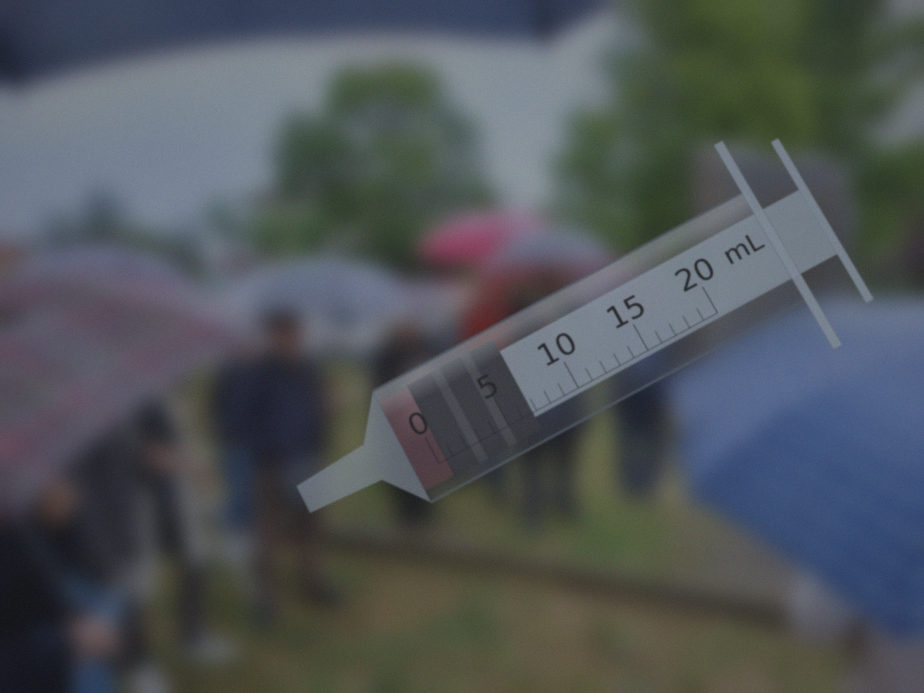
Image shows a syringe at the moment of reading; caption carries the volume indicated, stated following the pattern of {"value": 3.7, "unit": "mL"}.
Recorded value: {"value": 0.5, "unit": "mL"}
